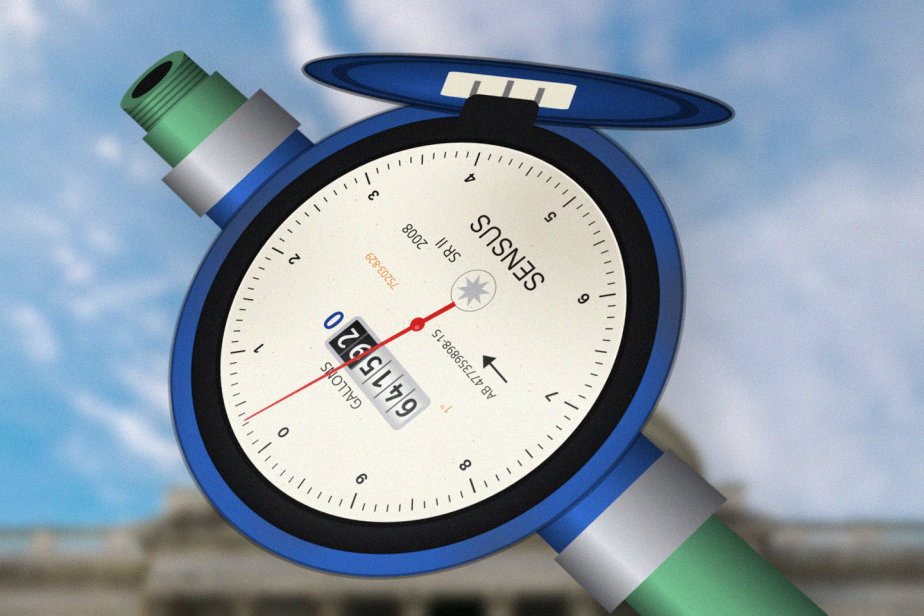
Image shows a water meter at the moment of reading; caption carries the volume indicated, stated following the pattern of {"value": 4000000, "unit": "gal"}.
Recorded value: {"value": 6415920.3, "unit": "gal"}
